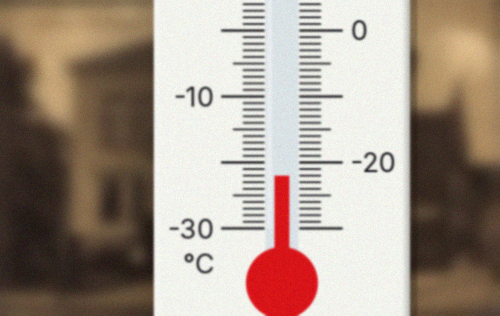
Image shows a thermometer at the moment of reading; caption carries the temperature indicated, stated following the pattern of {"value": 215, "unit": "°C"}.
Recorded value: {"value": -22, "unit": "°C"}
